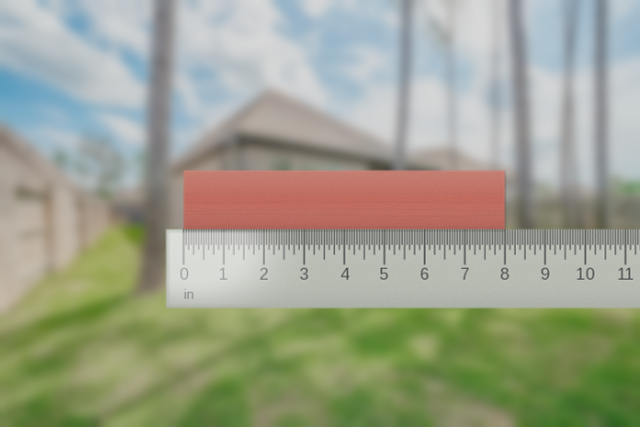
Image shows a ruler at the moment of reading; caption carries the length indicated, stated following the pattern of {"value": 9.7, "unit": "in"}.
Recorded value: {"value": 8, "unit": "in"}
